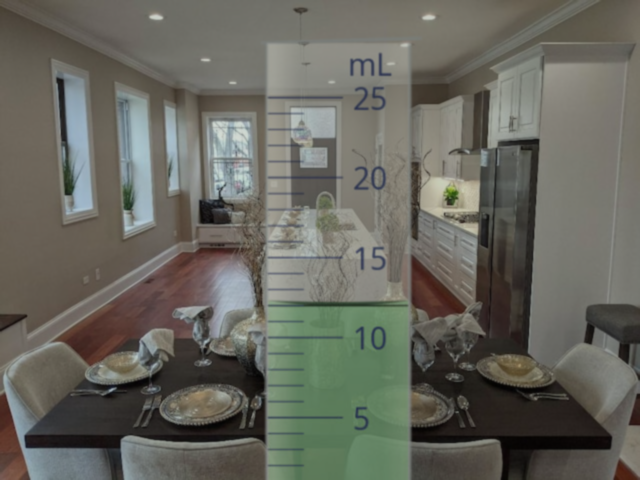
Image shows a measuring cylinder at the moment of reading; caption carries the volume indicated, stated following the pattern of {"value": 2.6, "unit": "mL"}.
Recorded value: {"value": 12, "unit": "mL"}
